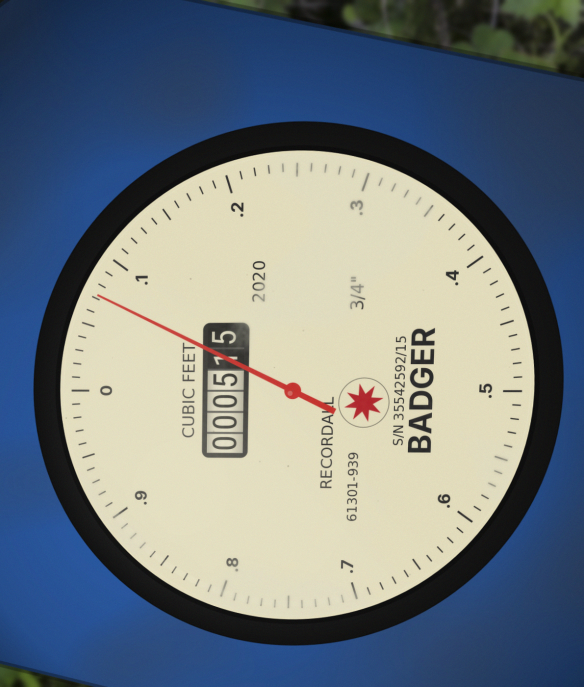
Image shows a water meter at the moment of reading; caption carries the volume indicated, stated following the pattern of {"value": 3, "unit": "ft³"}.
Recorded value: {"value": 515.07, "unit": "ft³"}
